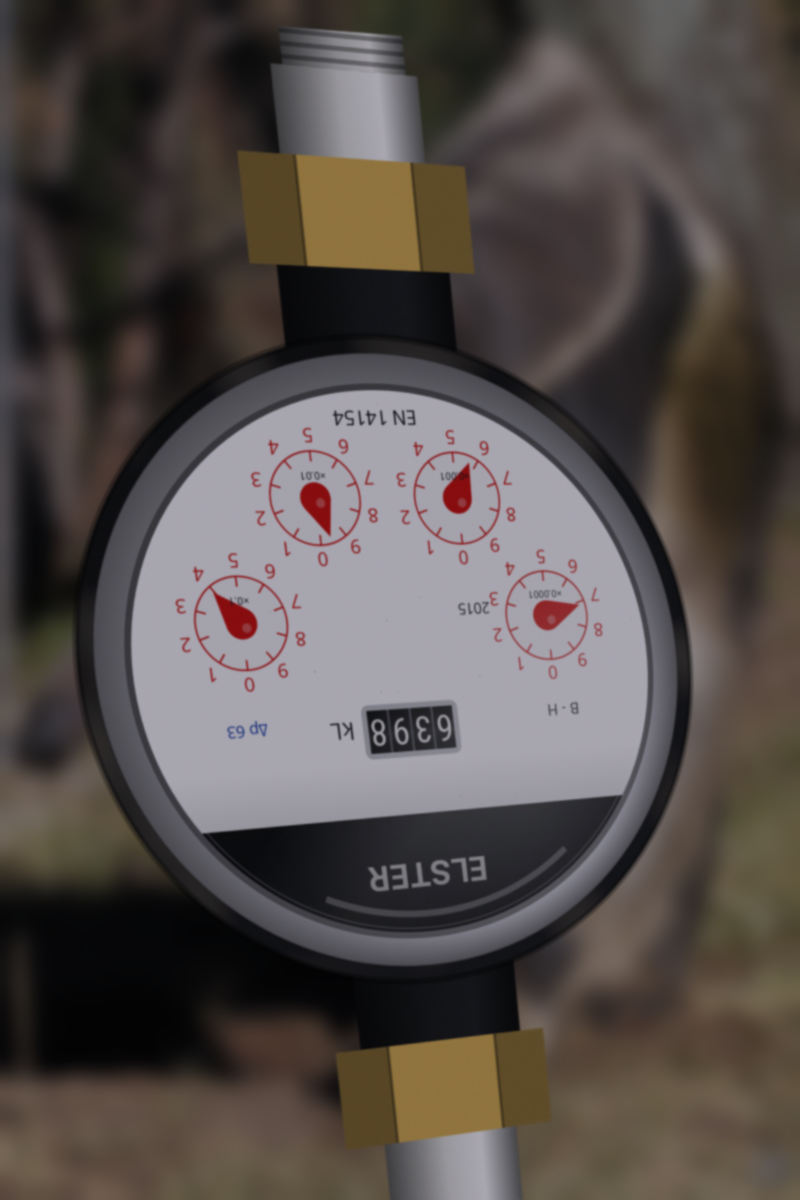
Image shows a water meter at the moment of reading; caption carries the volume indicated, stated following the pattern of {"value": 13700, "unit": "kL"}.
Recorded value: {"value": 6398.3957, "unit": "kL"}
